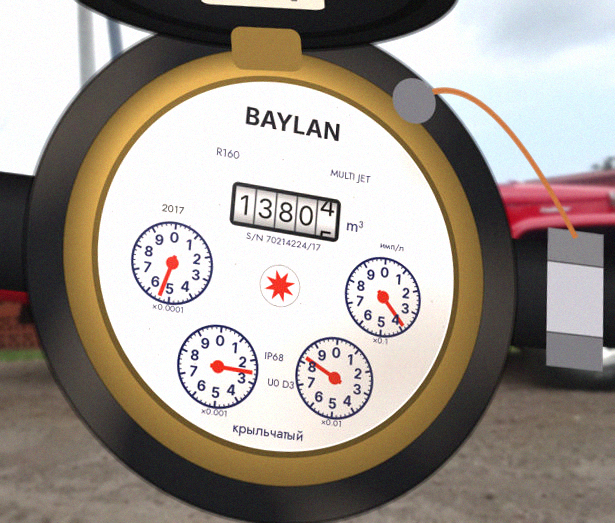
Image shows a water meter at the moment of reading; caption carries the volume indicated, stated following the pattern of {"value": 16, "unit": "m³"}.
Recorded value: {"value": 13804.3825, "unit": "m³"}
